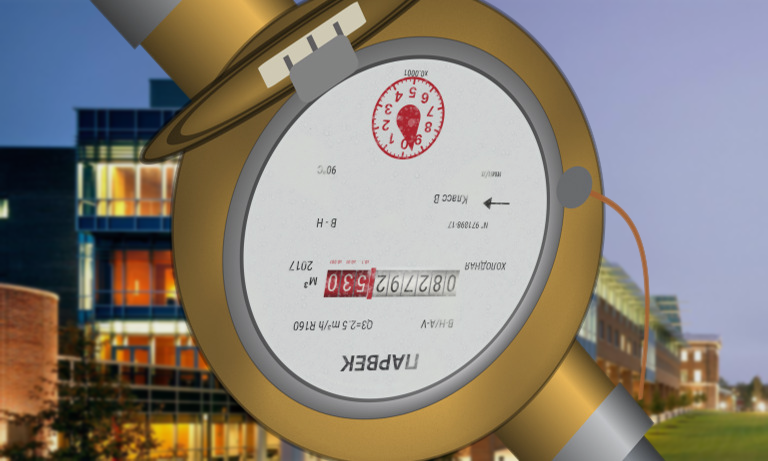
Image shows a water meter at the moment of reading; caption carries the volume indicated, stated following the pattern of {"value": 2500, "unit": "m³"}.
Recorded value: {"value": 82792.5299, "unit": "m³"}
